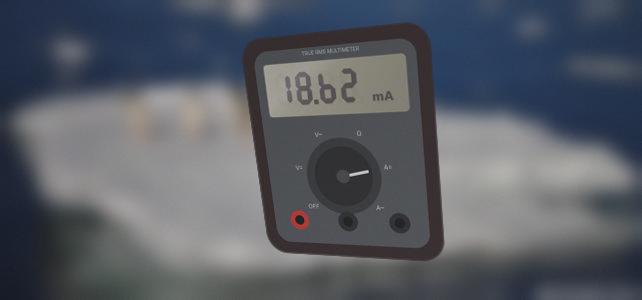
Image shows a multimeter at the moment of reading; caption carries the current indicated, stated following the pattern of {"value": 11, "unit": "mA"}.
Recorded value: {"value": 18.62, "unit": "mA"}
